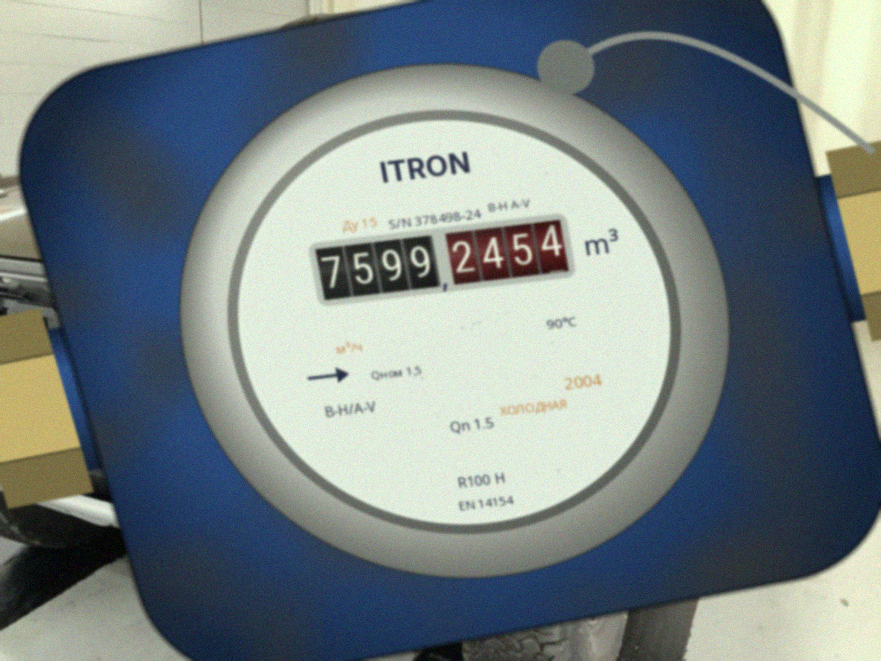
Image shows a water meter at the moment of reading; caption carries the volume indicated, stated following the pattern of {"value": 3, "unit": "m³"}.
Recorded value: {"value": 7599.2454, "unit": "m³"}
